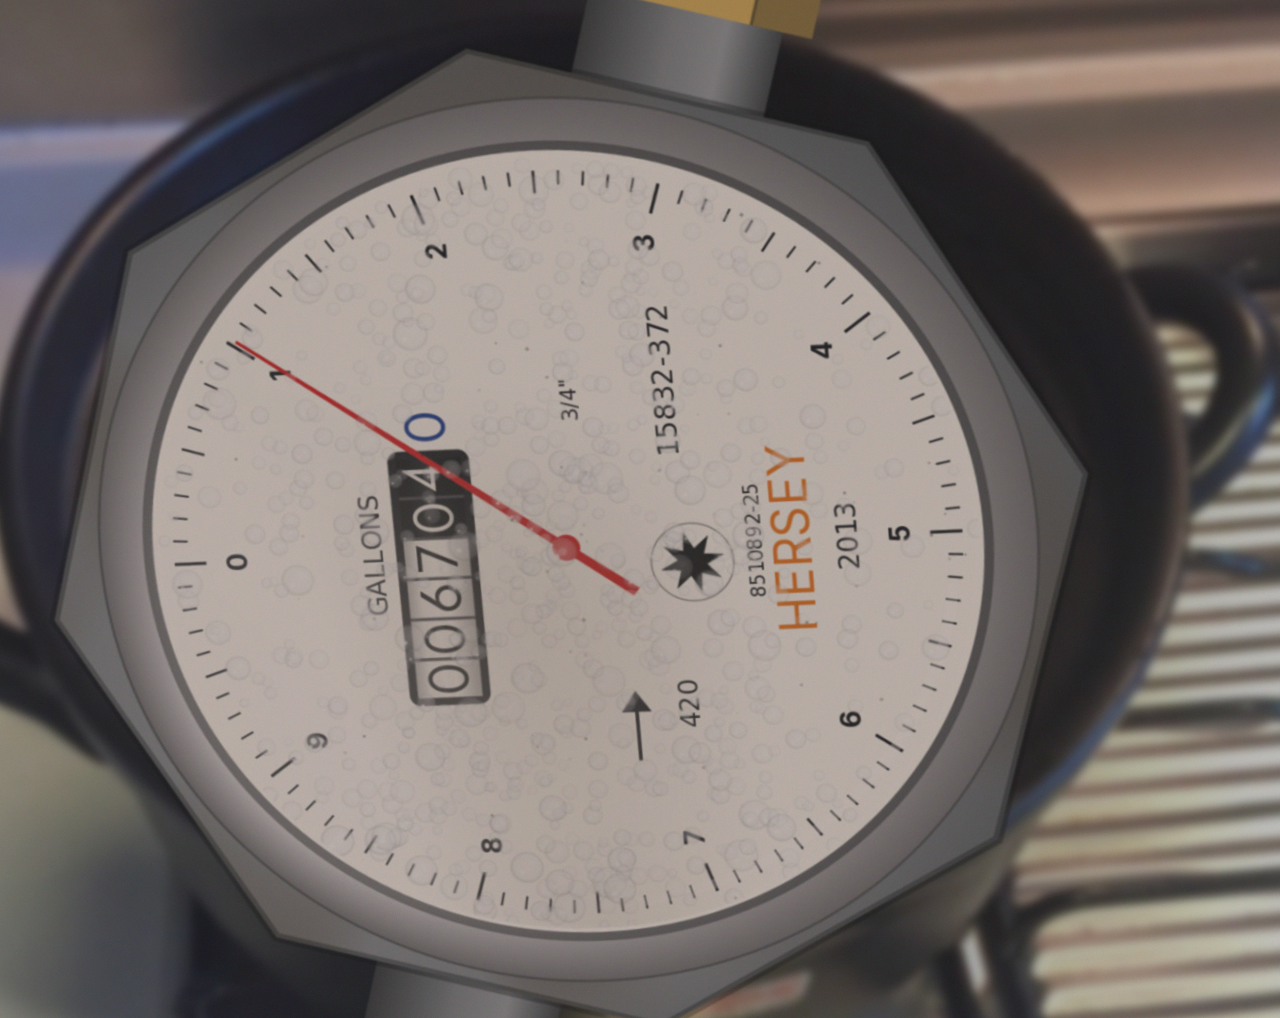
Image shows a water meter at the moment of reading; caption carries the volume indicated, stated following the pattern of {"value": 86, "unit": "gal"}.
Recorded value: {"value": 67041.0, "unit": "gal"}
